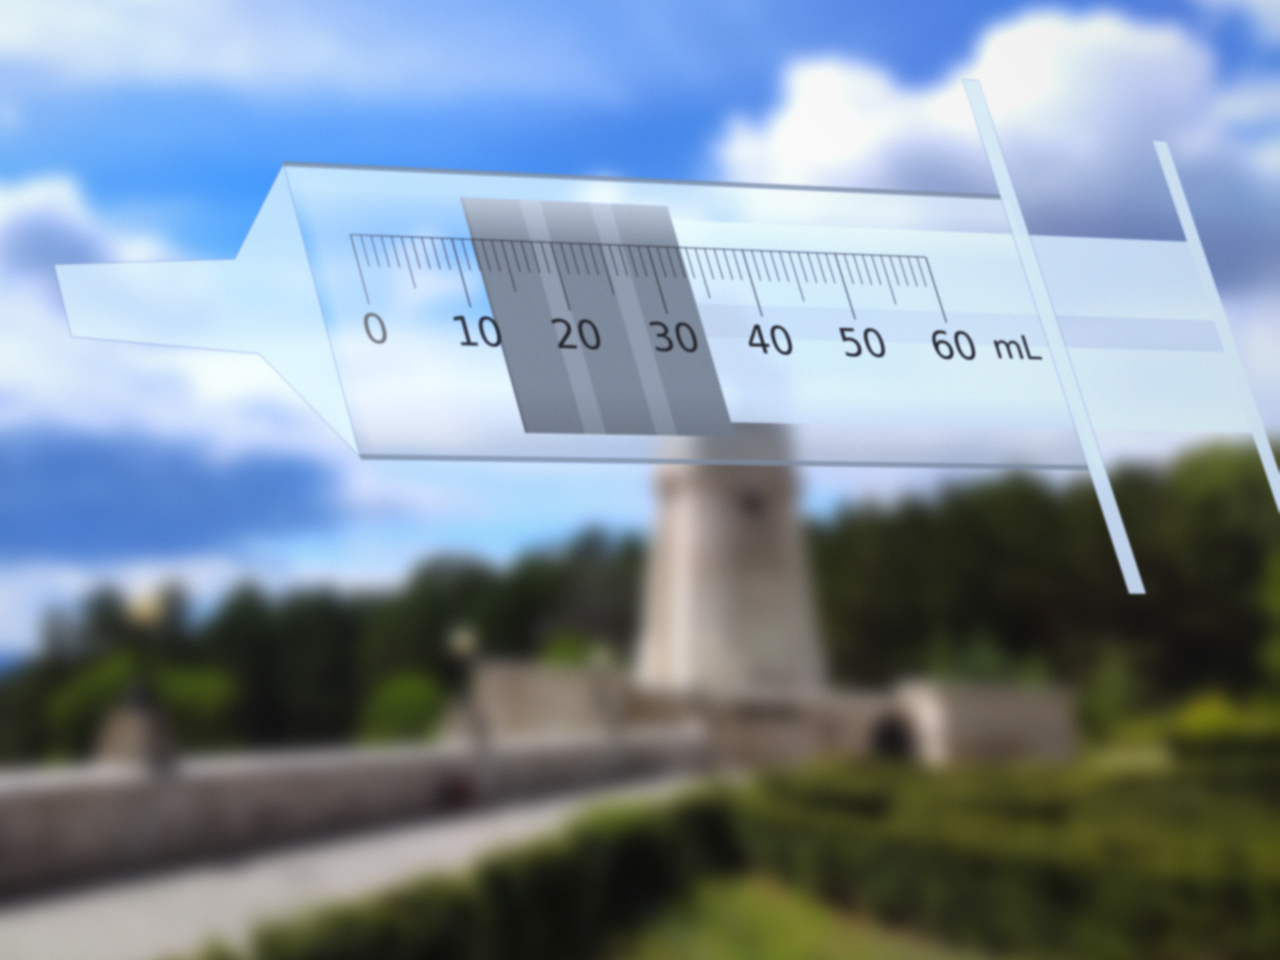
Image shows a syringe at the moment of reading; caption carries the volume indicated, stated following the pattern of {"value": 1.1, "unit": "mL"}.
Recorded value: {"value": 12, "unit": "mL"}
